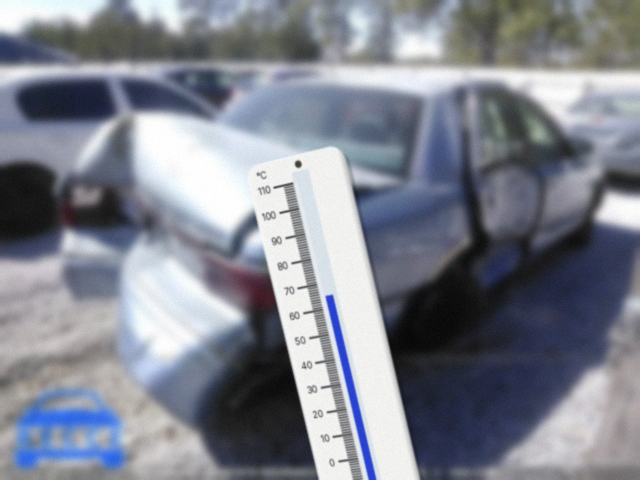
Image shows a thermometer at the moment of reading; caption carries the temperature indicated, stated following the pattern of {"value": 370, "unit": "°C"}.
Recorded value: {"value": 65, "unit": "°C"}
